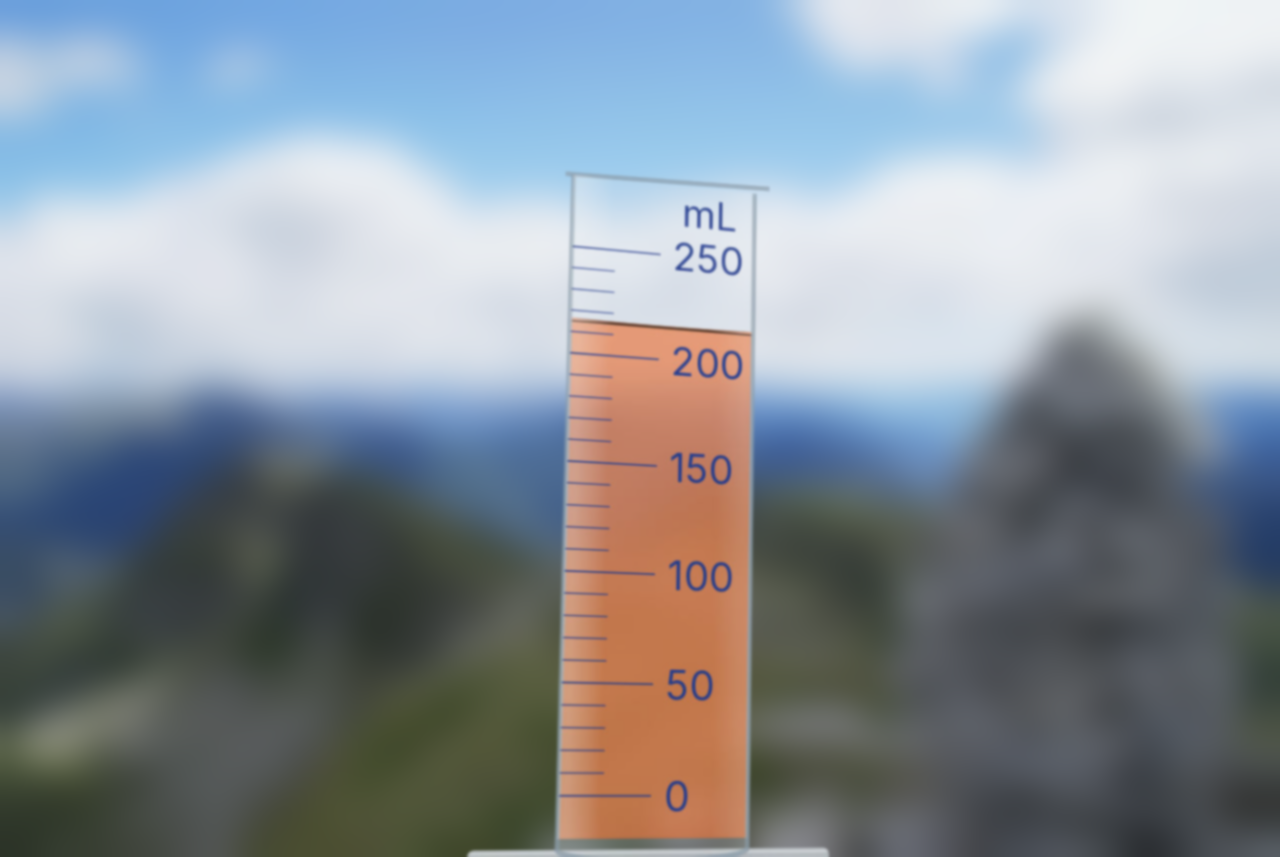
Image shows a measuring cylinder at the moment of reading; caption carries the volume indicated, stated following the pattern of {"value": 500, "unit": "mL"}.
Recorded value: {"value": 215, "unit": "mL"}
